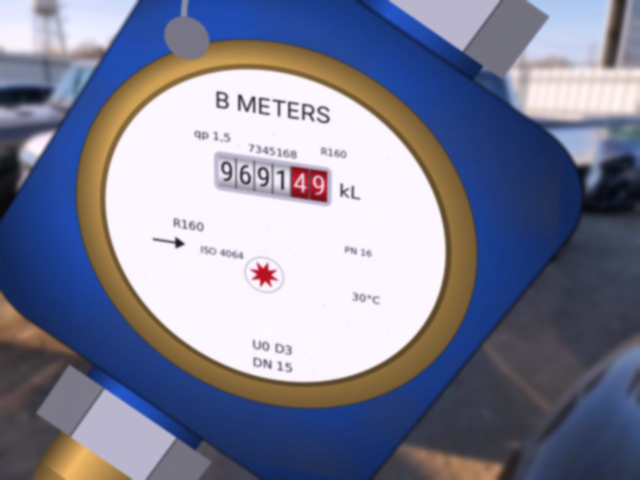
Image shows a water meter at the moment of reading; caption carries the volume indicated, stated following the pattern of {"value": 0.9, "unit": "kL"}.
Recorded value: {"value": 9691.49, "unit": "kL"}
